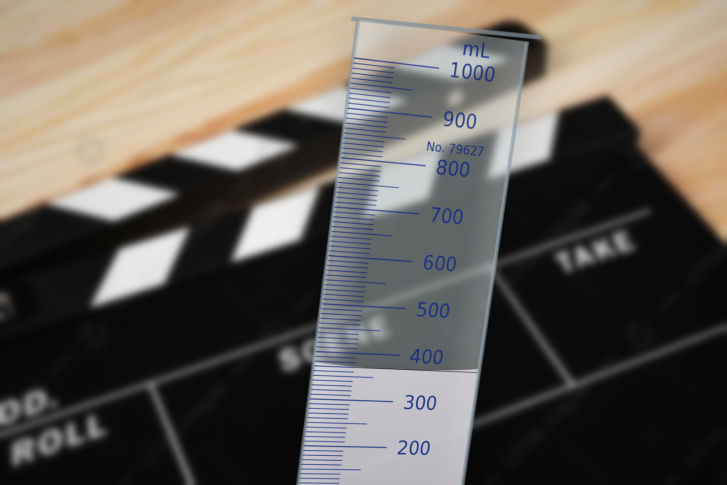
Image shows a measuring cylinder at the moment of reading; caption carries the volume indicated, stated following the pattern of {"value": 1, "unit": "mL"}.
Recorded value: {"value": 370, "unit": "mL"}
